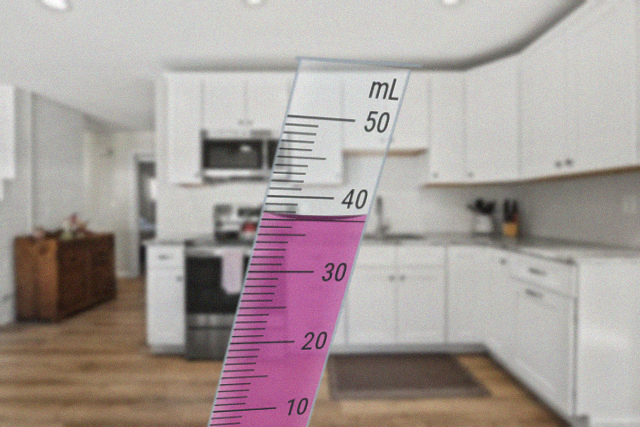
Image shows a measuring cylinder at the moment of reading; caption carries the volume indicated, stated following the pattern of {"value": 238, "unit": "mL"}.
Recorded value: {"value": 37, "unit": "mL"}
